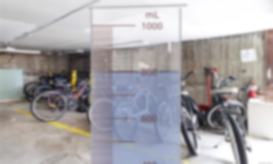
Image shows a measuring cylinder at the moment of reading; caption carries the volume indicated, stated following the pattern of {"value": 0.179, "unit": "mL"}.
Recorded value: {"value": 800, "unit": "mL"}
